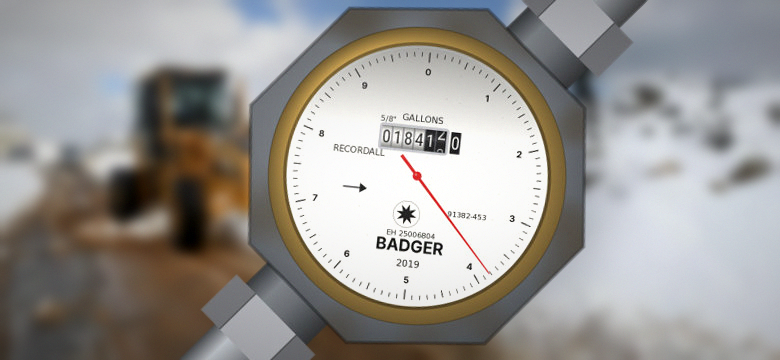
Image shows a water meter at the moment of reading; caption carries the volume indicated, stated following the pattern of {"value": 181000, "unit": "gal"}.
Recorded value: {"value": 184123.8, "unit": "gal"}
